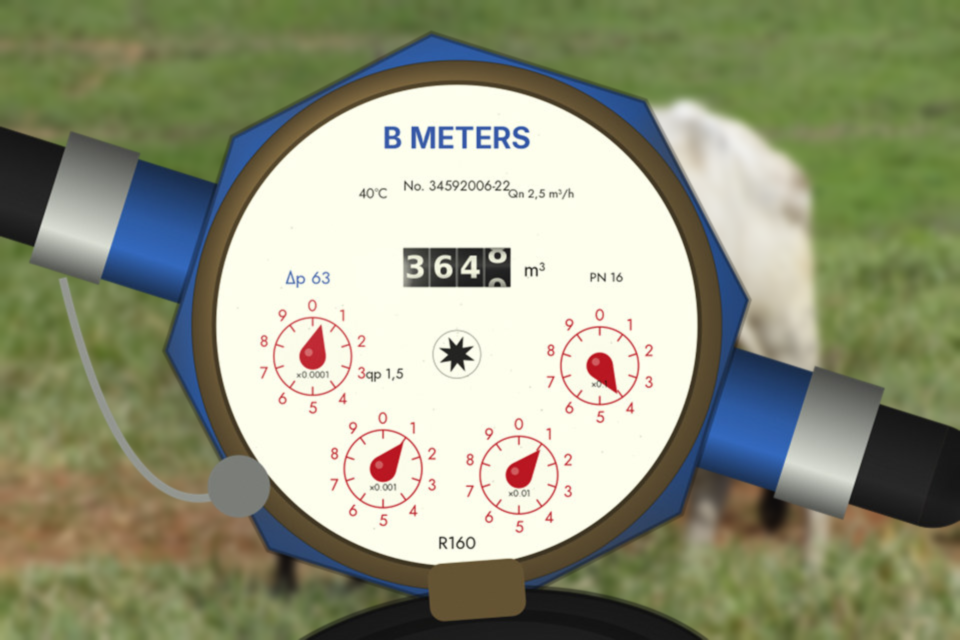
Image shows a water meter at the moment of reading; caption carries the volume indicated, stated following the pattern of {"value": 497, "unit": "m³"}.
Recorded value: {"value": 3648.4110, "unit": "m³"}
